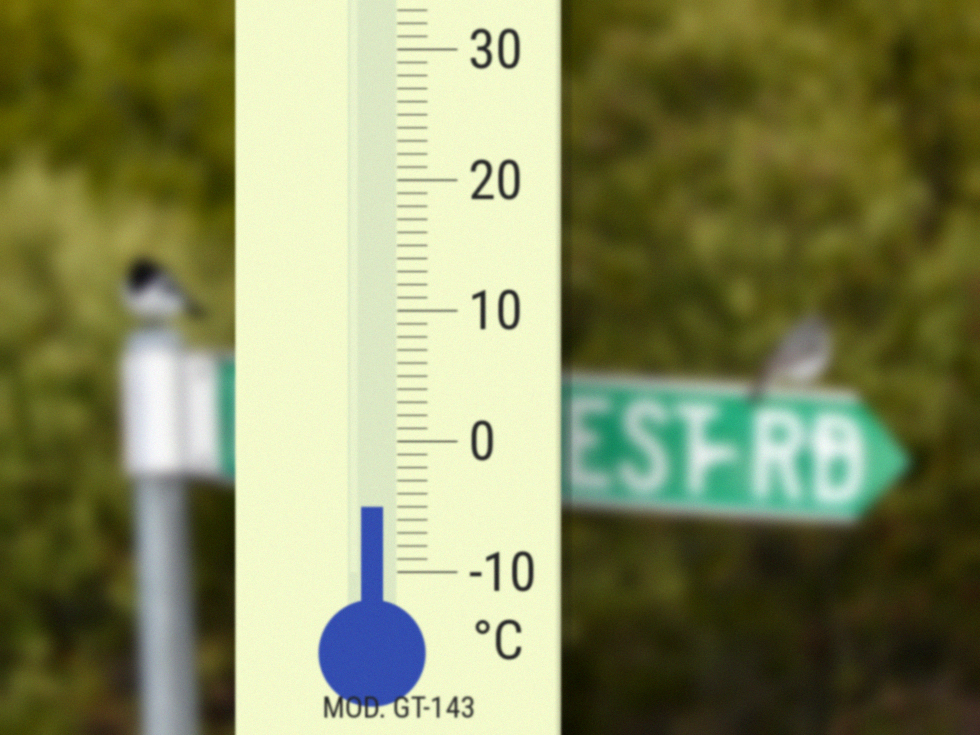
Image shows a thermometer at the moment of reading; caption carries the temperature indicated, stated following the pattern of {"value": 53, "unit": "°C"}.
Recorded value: {"value": -5, "unit": "°C"}
